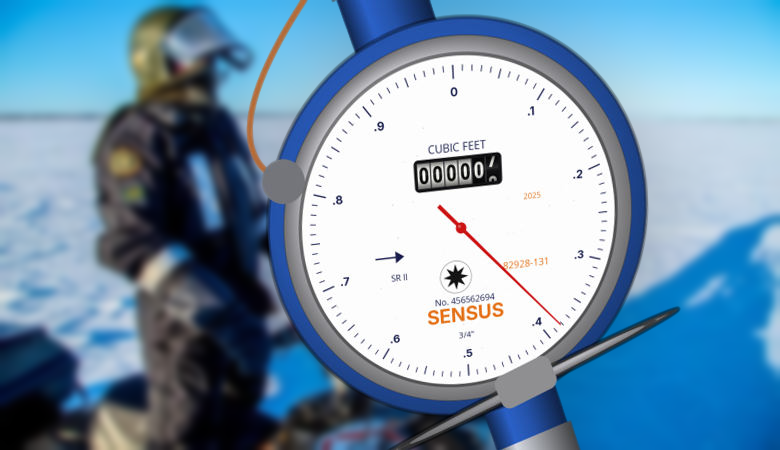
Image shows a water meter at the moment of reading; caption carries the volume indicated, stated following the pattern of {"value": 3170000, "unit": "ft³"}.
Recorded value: {"value": 7.38, "unit": "ft³"}
